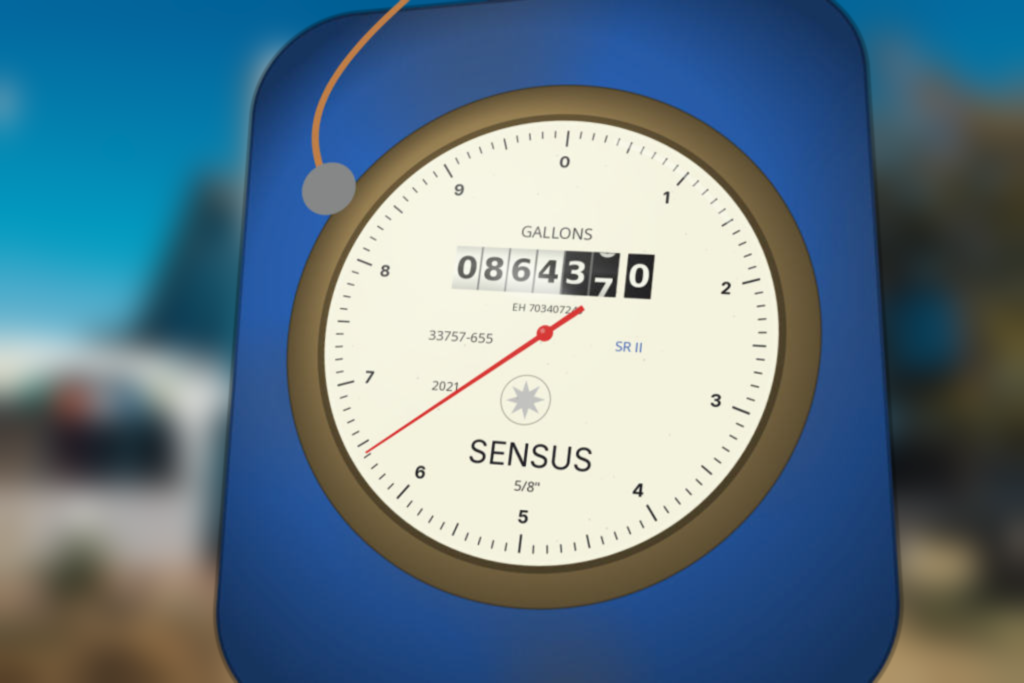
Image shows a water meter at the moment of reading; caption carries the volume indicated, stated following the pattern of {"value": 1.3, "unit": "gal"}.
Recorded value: {"value": 864366.4, "unit": "gal"}
